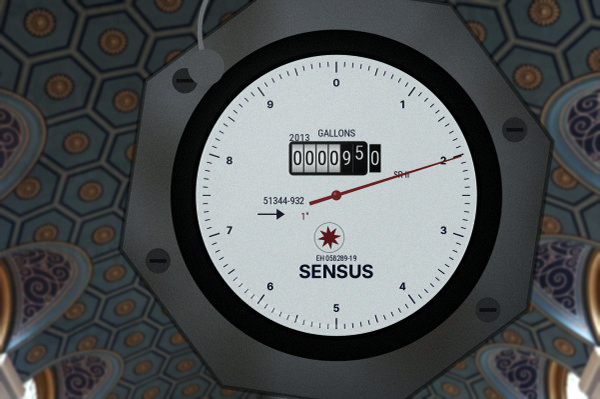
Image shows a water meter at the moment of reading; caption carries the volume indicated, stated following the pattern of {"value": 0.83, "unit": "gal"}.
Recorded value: {"value": 952.0, "unit": "gal"}
